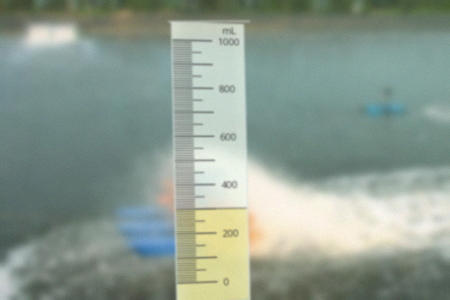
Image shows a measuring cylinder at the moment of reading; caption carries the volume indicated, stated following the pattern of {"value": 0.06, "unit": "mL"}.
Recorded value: {"value": 300, "unit": "mL"}
